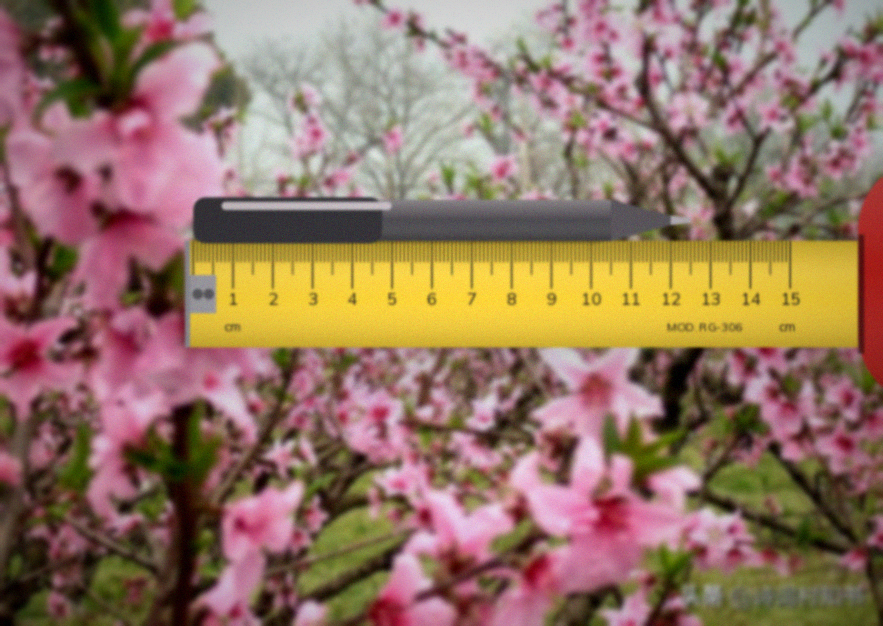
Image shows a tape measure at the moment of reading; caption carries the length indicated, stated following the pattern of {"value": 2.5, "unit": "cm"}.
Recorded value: {"value": 12.5, "unit": "cm"}
